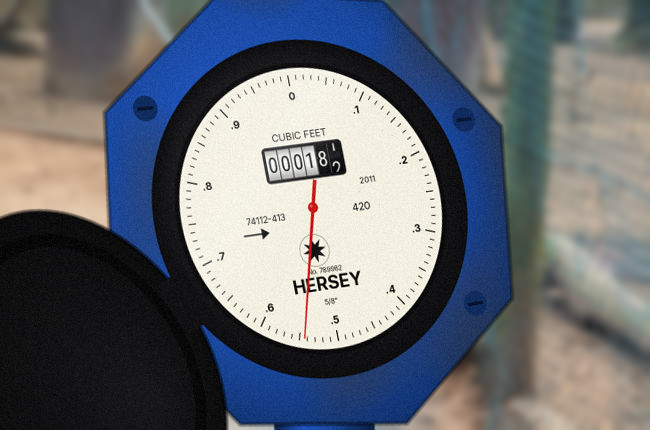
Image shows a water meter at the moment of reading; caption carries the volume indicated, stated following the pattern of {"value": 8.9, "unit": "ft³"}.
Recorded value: {"value": 181.54, "unit": "ft³"}
